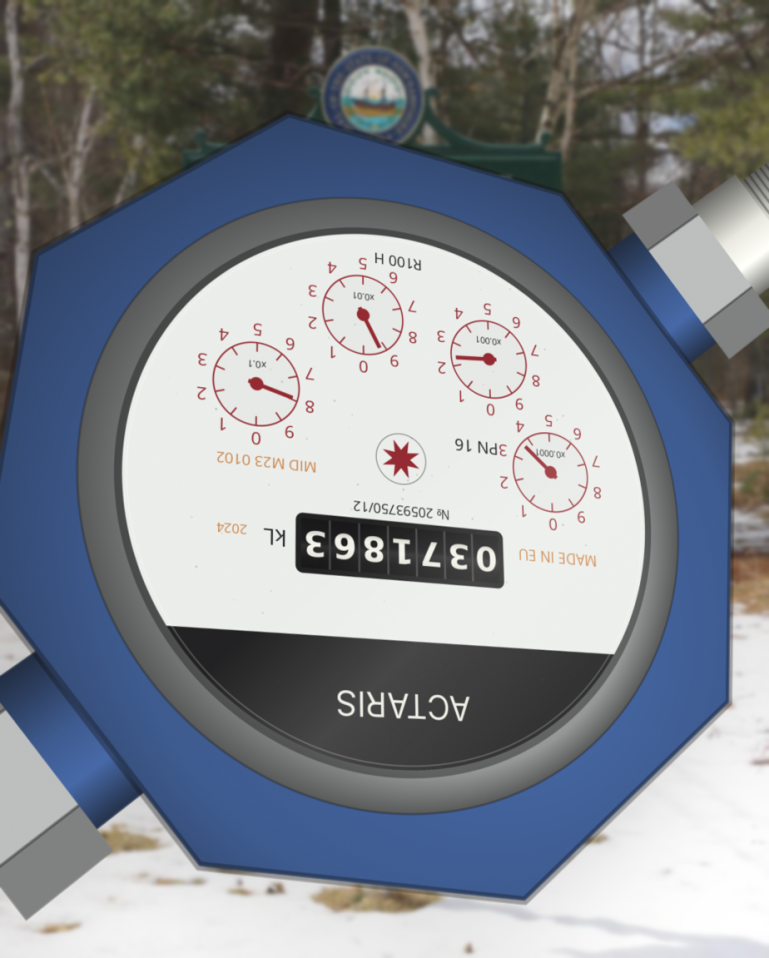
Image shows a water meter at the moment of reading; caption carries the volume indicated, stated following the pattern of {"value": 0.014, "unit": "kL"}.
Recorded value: {"value": 371863.7923, "unit": "kL"}
